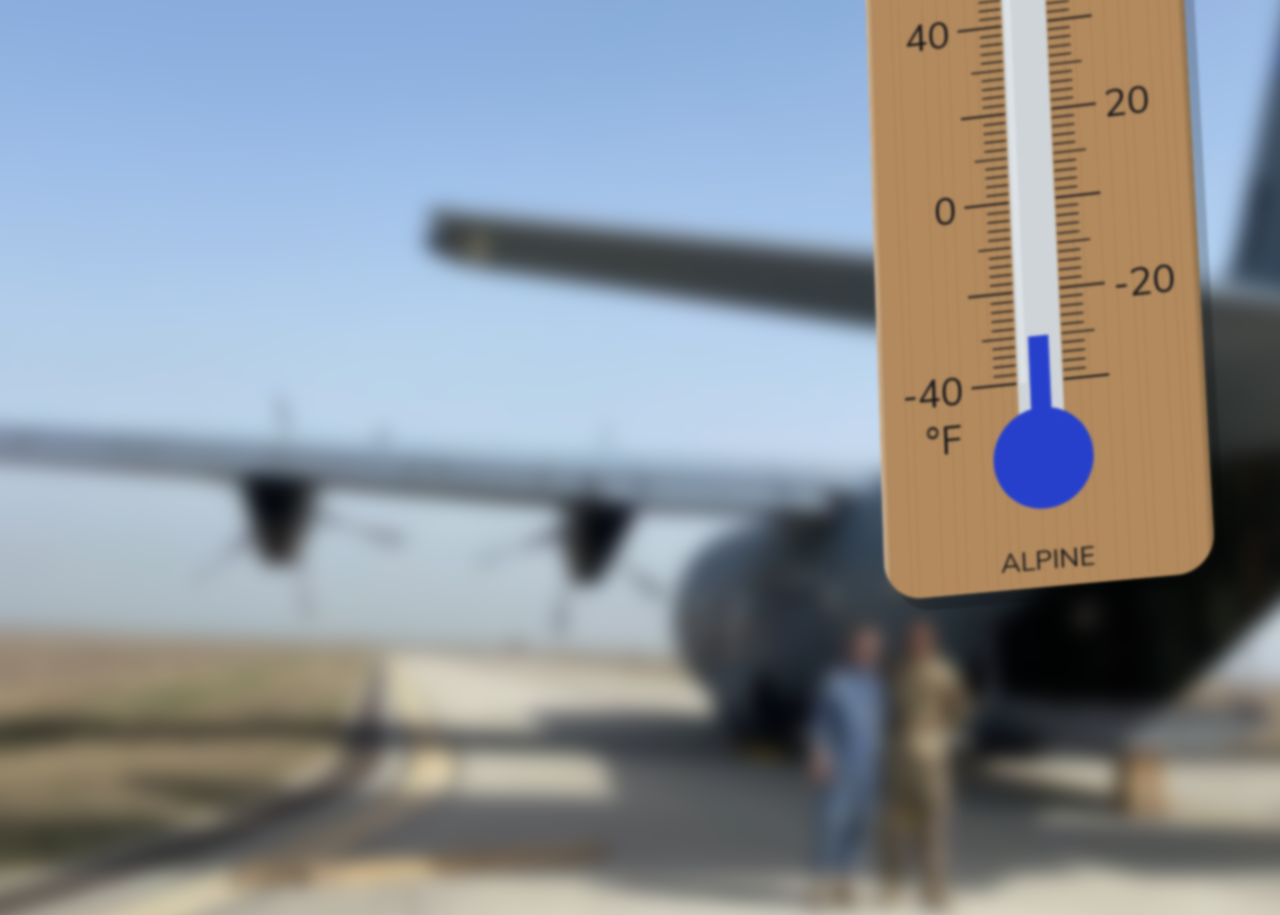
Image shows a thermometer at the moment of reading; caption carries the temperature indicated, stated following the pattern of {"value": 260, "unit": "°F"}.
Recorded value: {"value": -30, "unit": "°F"}
